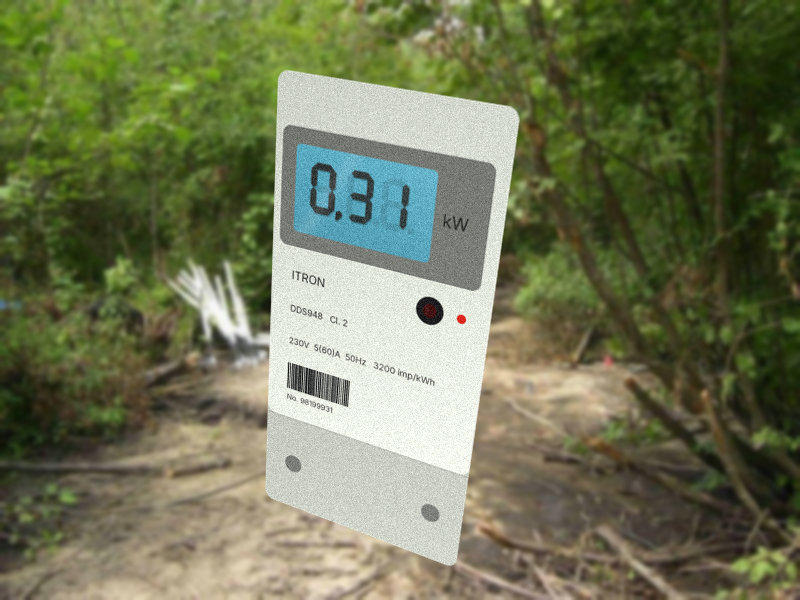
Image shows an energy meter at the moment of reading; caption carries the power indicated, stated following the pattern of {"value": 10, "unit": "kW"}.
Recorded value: {"value": 0.31, "unit": "kW"}
